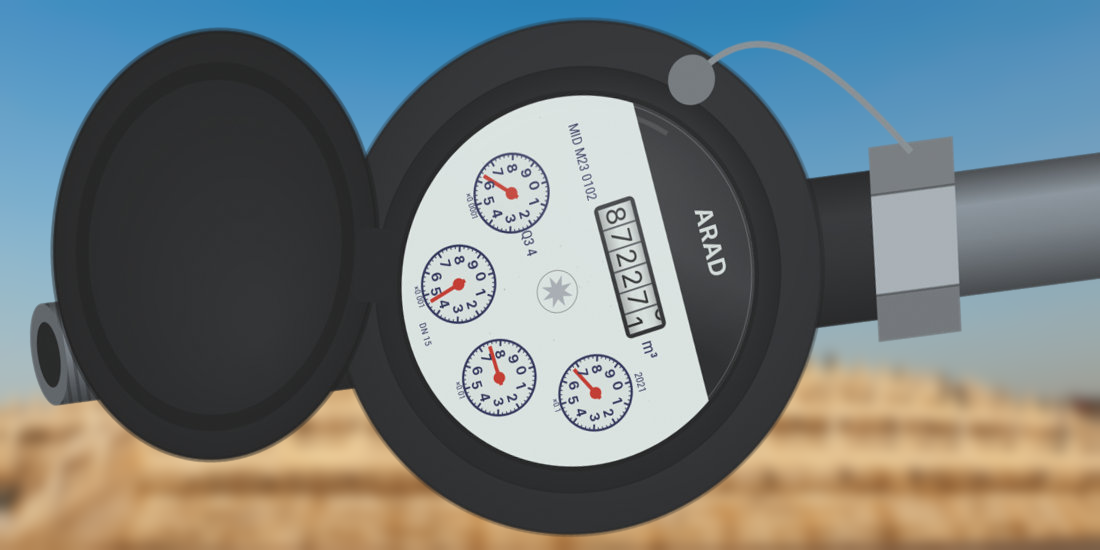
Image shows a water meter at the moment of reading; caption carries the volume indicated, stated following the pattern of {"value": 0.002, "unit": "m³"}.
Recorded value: {"value": 872270.6746, "unit": "m³"}
